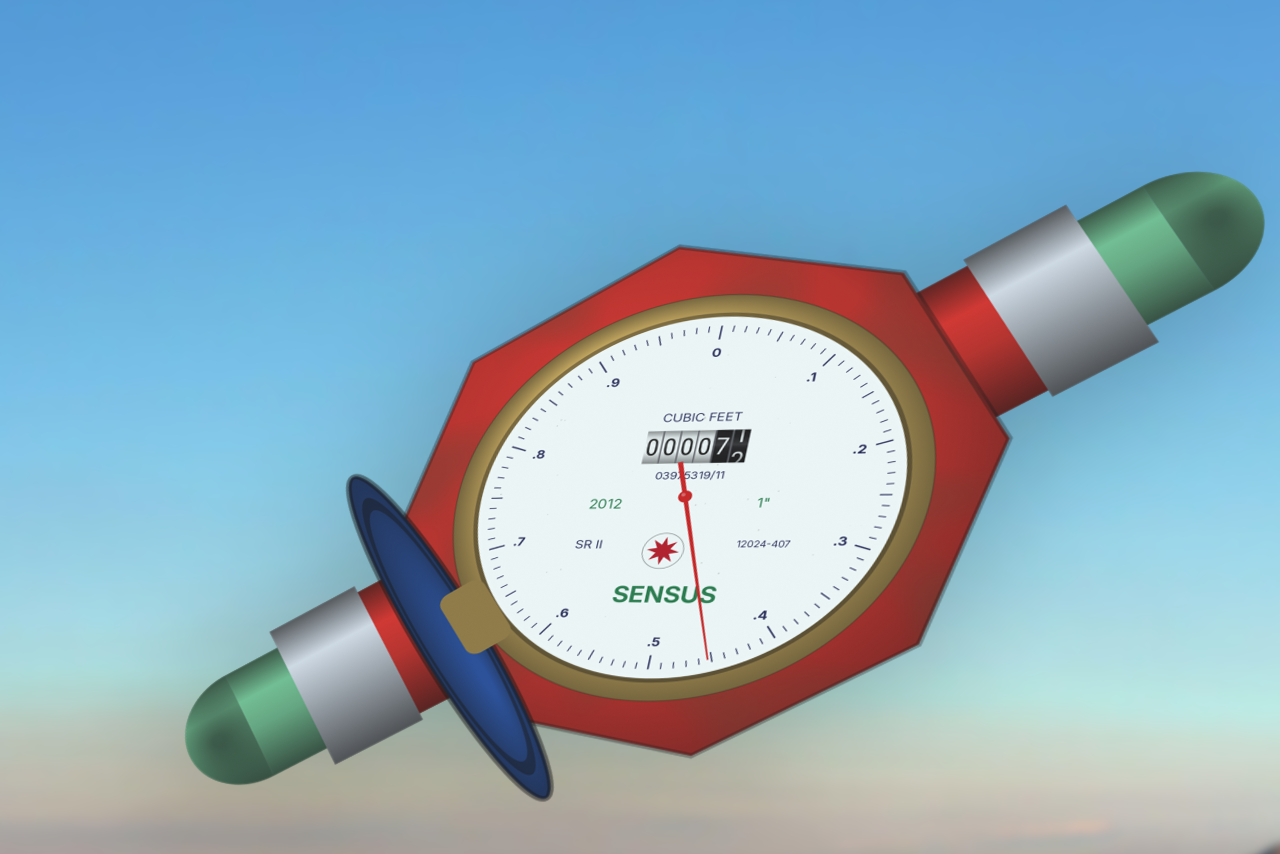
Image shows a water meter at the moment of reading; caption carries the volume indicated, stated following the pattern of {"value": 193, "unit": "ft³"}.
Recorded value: {"value": 71.45, "unit": "ft³"}
